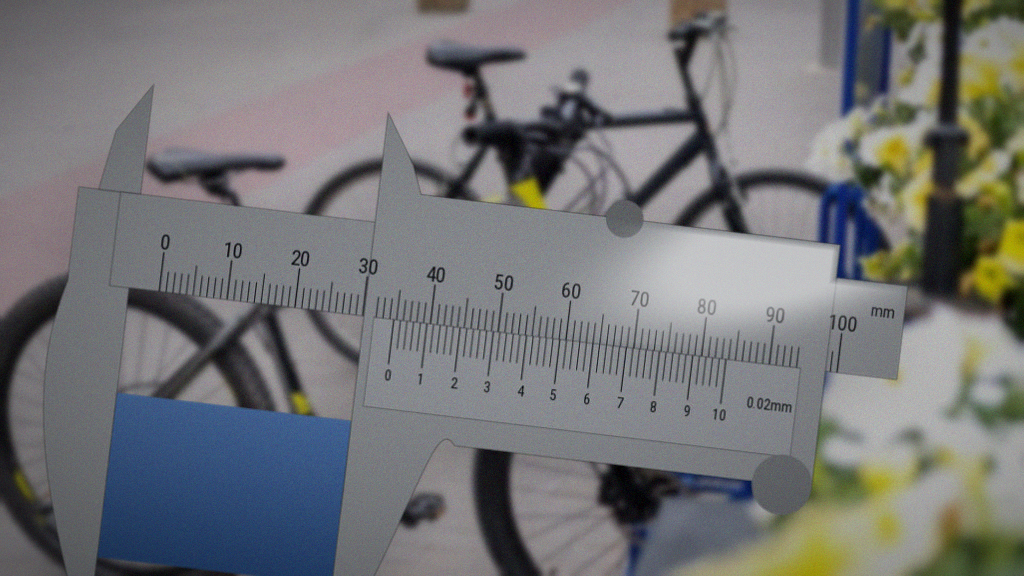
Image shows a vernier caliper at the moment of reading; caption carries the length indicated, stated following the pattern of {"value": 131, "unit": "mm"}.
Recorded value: {"value": 34.6, "unit": "mm"}
